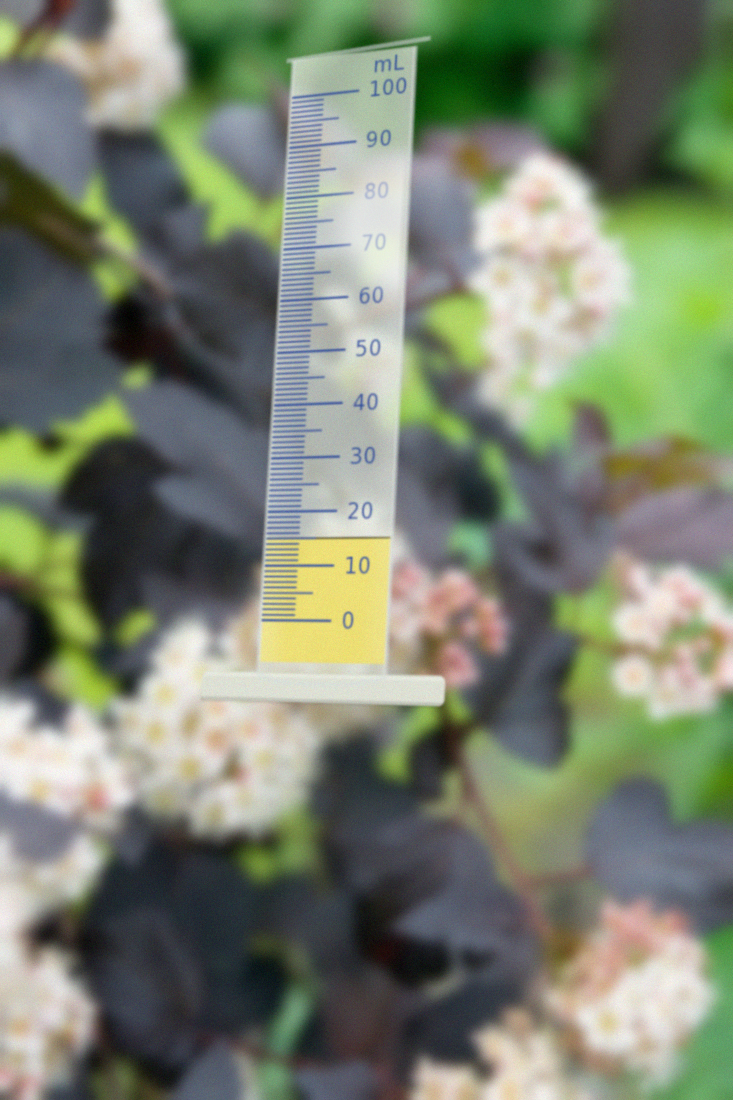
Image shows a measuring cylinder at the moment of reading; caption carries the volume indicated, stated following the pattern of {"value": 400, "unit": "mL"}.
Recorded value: {"value": 15, "unit": "mL"}
